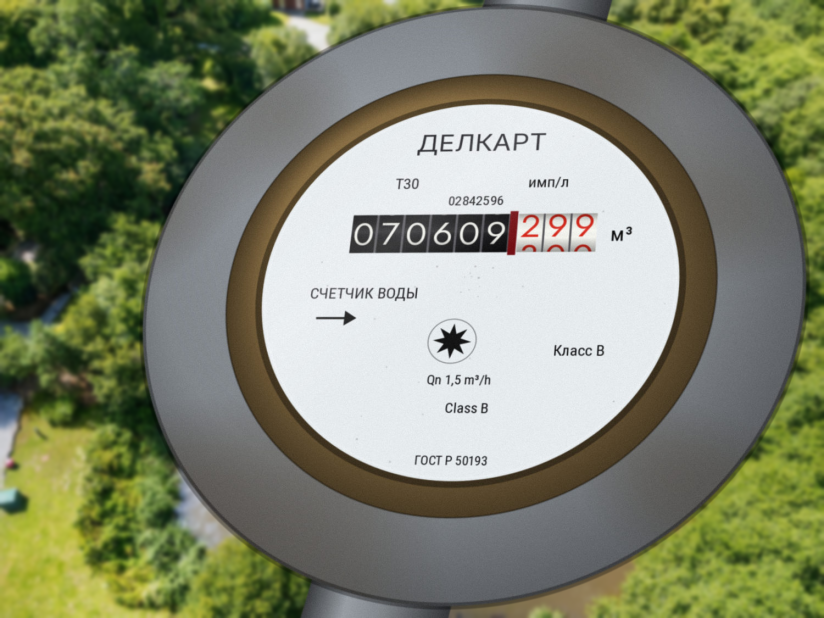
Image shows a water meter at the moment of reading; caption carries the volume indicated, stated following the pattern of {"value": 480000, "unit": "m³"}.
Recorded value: {"value": 70609.299, "unit": "m³"}
